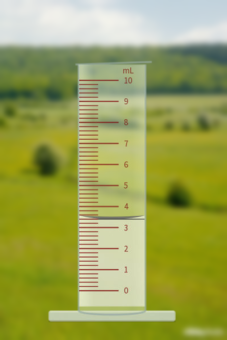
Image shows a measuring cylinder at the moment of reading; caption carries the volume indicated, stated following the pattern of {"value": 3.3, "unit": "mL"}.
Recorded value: {"value": 3.4, "unit": "mL"}
